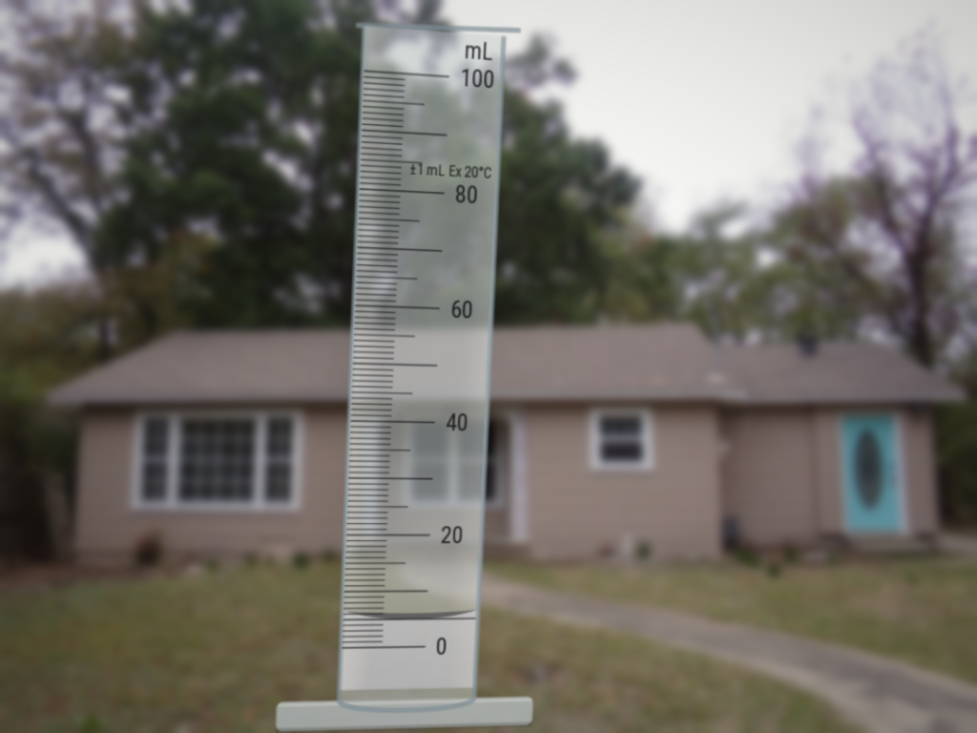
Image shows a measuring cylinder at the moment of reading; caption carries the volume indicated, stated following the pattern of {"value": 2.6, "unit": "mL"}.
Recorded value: {"value": 5, "unit": "mL"}
